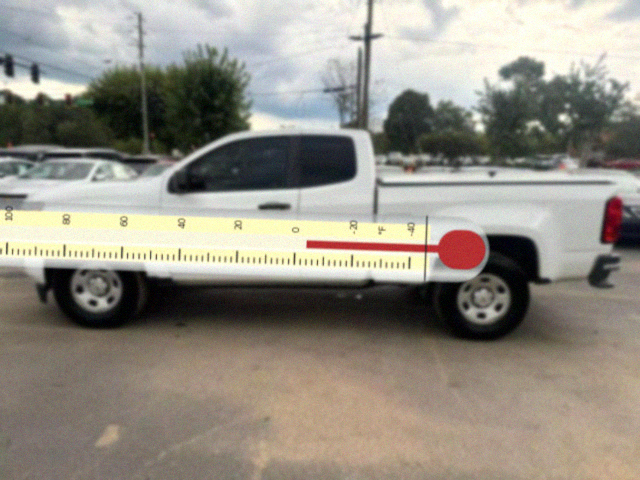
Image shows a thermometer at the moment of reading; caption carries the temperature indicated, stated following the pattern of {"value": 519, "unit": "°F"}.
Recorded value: {"value": -4, "unit": "°F"}
